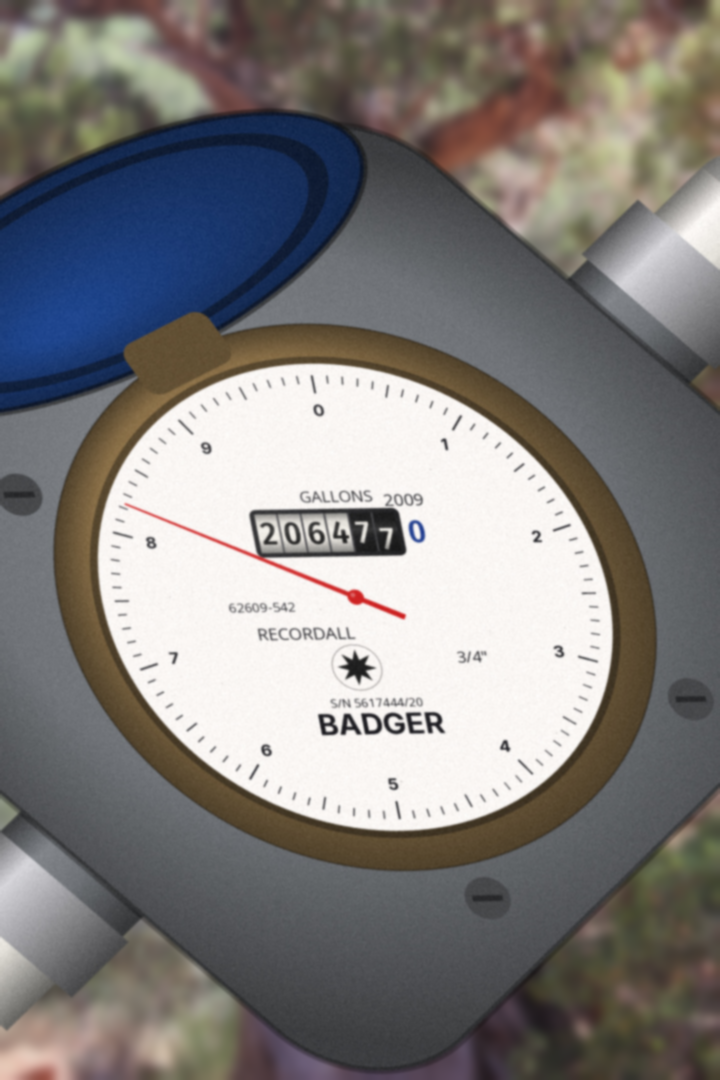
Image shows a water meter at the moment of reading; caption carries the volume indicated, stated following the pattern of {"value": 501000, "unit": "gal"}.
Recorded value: {"value": 2064768.2, "unit": "gal"}
